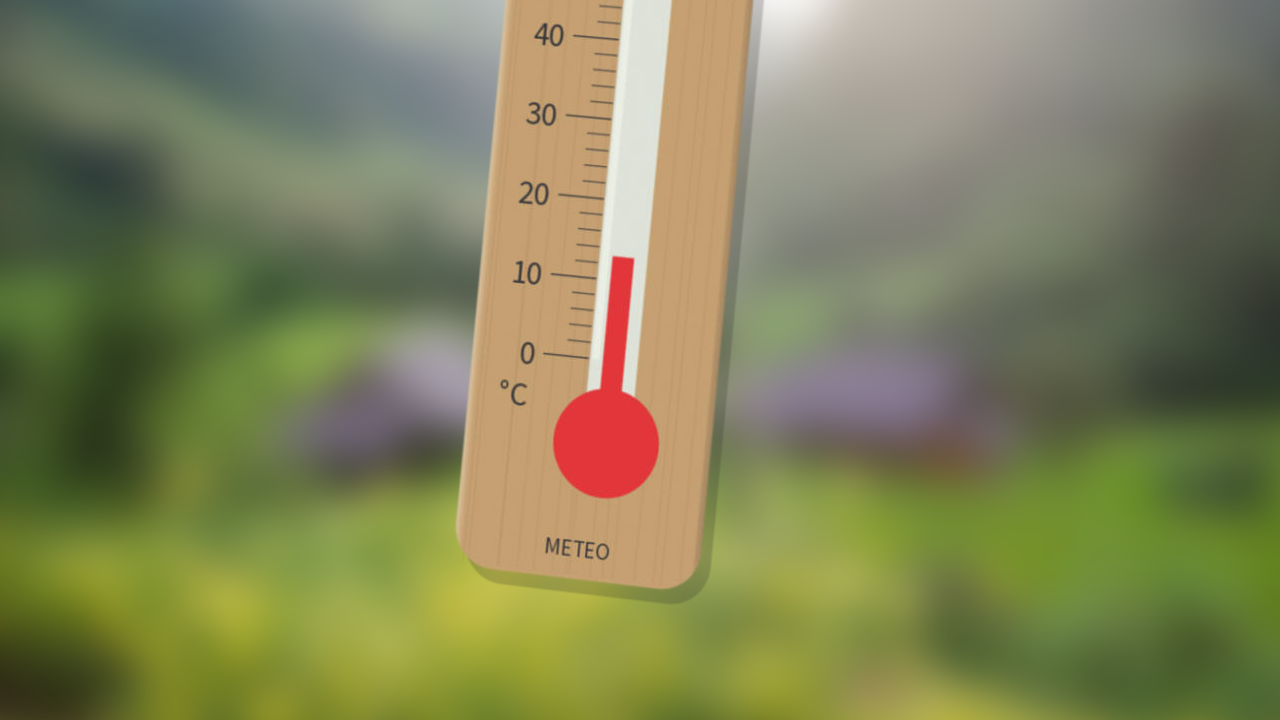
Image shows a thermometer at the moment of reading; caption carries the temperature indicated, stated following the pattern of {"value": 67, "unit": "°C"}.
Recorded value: {"value": 13, "unit": "°C"}
